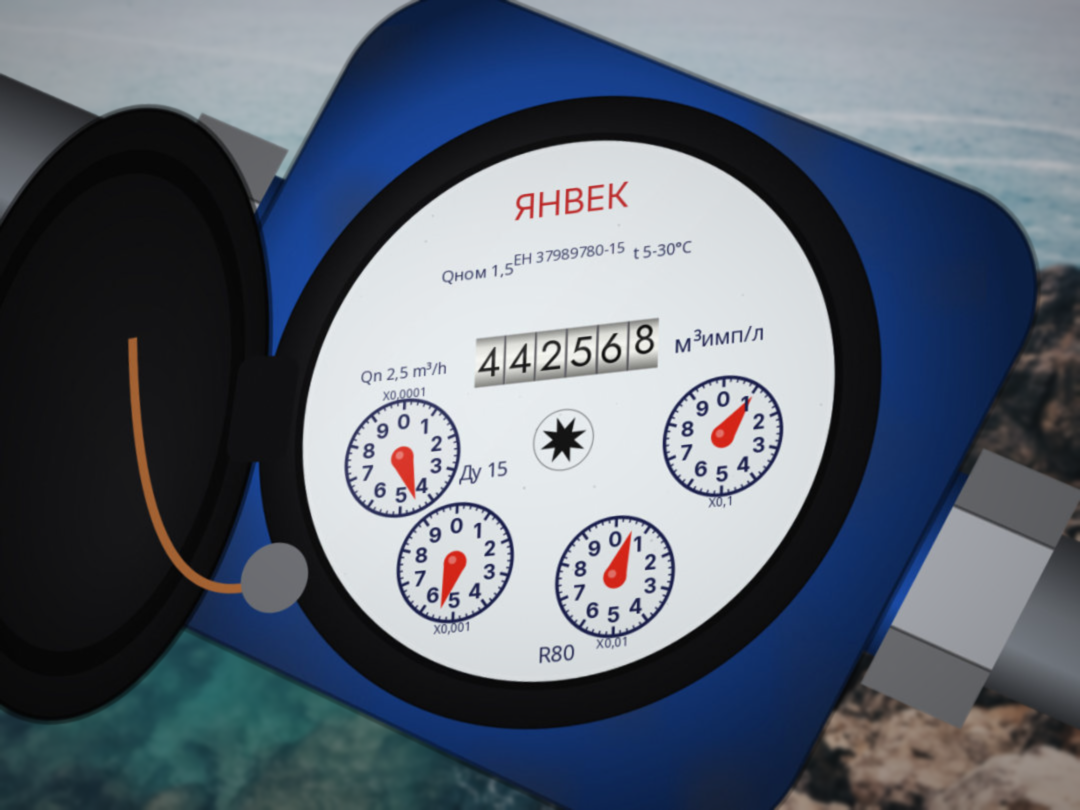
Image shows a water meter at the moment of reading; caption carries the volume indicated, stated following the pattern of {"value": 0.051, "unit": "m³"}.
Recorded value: {"value": 442568.1054, "unit": "m³"}
